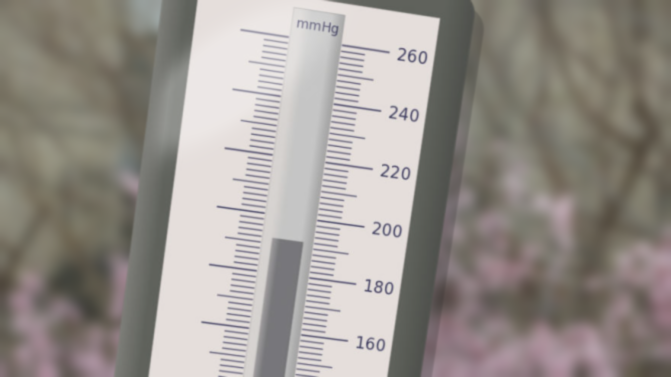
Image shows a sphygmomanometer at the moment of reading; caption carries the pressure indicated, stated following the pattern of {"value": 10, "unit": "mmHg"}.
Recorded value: {"value": 192, "unit": "mmHg"}
